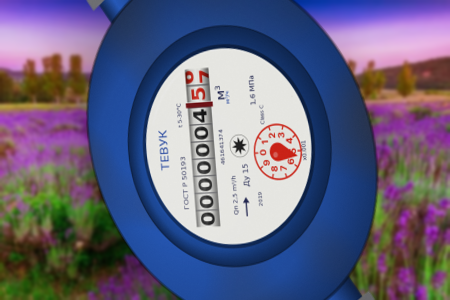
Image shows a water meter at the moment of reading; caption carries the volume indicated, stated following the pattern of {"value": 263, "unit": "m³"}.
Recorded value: {"value": 4.565, "unit": "m³"}
